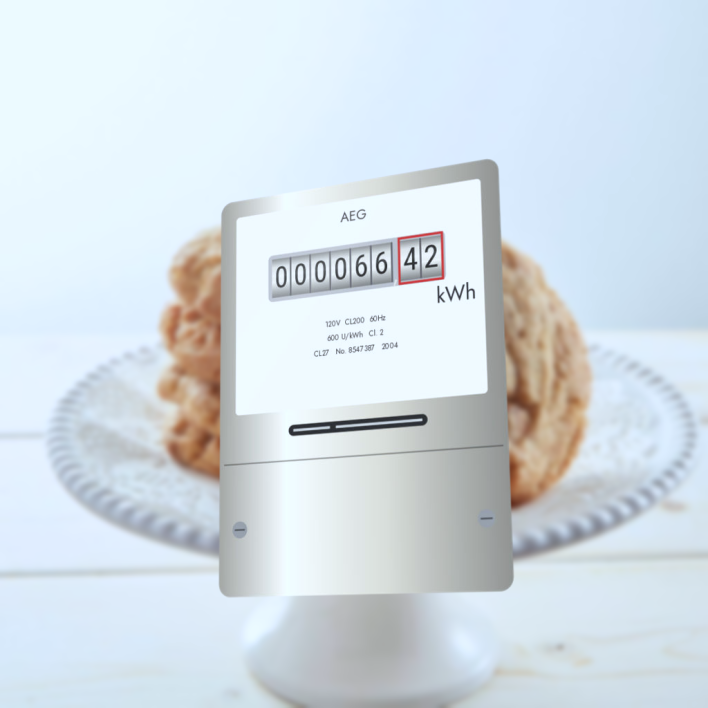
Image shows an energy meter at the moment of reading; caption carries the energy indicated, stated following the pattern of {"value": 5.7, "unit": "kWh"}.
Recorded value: {"value": 66.42, "unit": "kWh"}
